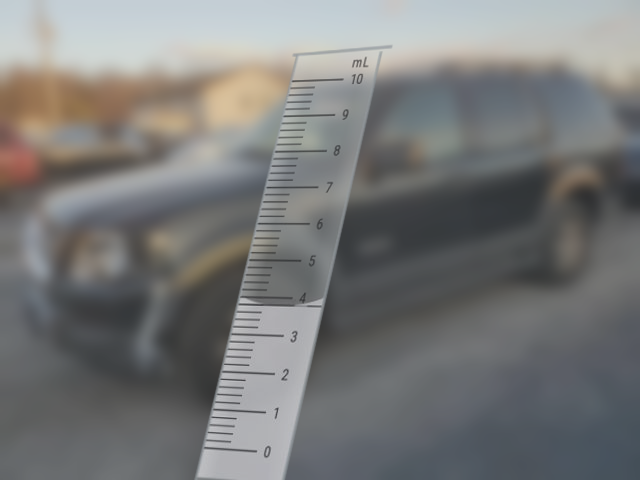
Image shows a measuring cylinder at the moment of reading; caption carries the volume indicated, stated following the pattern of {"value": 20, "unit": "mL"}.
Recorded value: {"value": 3.8, "unit": "mL"}
